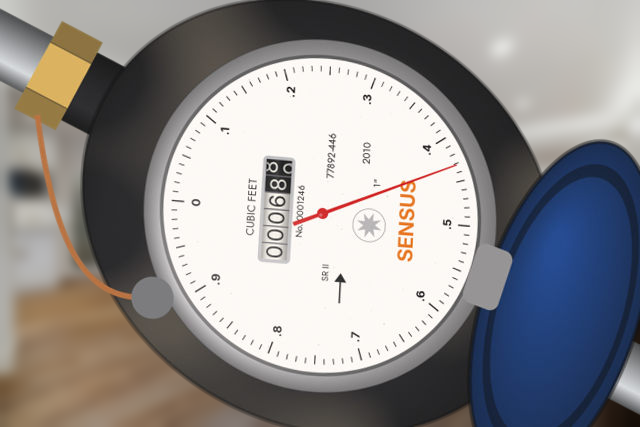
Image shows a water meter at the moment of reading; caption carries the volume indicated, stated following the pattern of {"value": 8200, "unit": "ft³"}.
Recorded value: {"value": 688.43, "unit": "ft³"}
